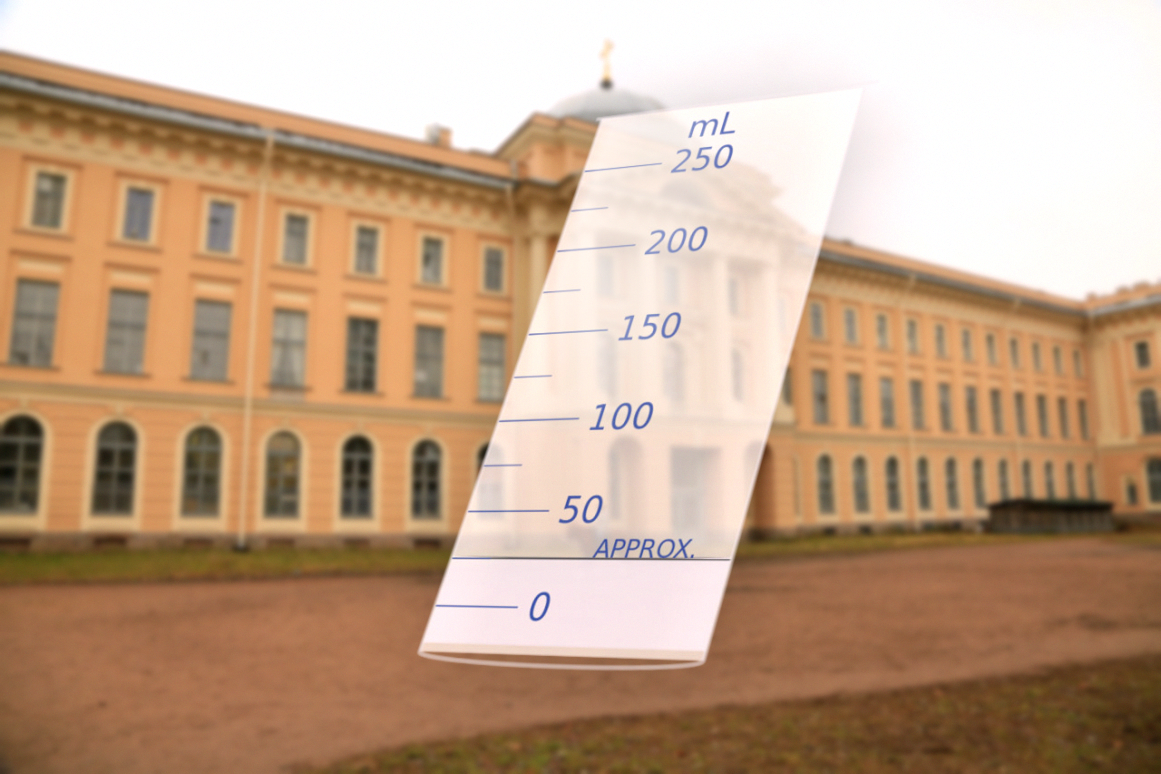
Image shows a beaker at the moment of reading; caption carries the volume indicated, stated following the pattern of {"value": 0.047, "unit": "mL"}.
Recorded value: {"value": 25, "unit": "mL"}
